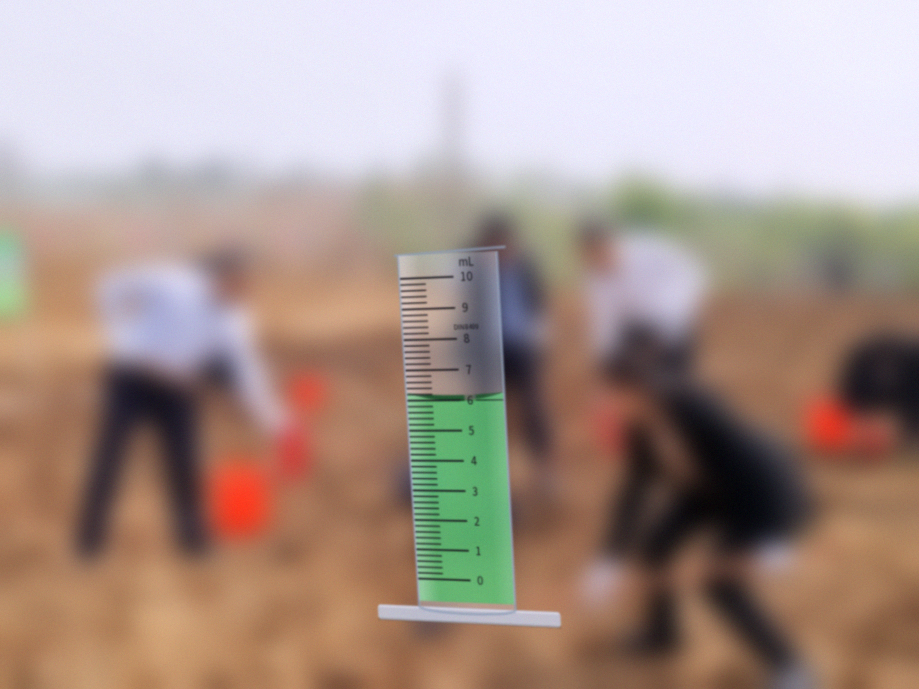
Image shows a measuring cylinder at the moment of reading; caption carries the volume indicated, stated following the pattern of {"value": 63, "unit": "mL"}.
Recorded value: {"value": 6, "unit": "mL"}
